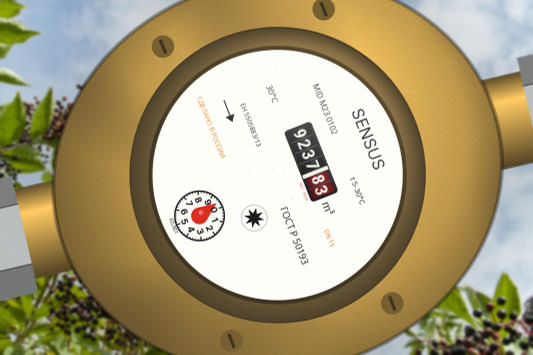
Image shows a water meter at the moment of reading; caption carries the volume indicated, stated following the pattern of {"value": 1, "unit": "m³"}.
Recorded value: {"value": 9237.829, "unit": "m³"}
